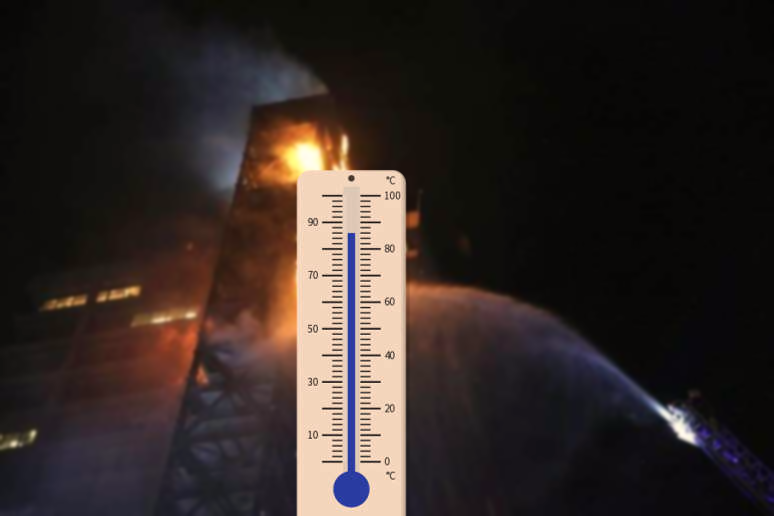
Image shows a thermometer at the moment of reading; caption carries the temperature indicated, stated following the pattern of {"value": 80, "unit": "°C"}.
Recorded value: {"value": 86, "unit": "°C"}
